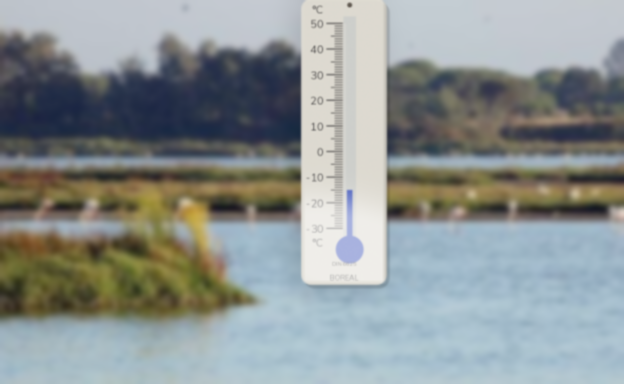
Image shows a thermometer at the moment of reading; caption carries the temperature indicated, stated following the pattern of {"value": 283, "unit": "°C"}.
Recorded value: {"value": -15, "unit": "°C"}
